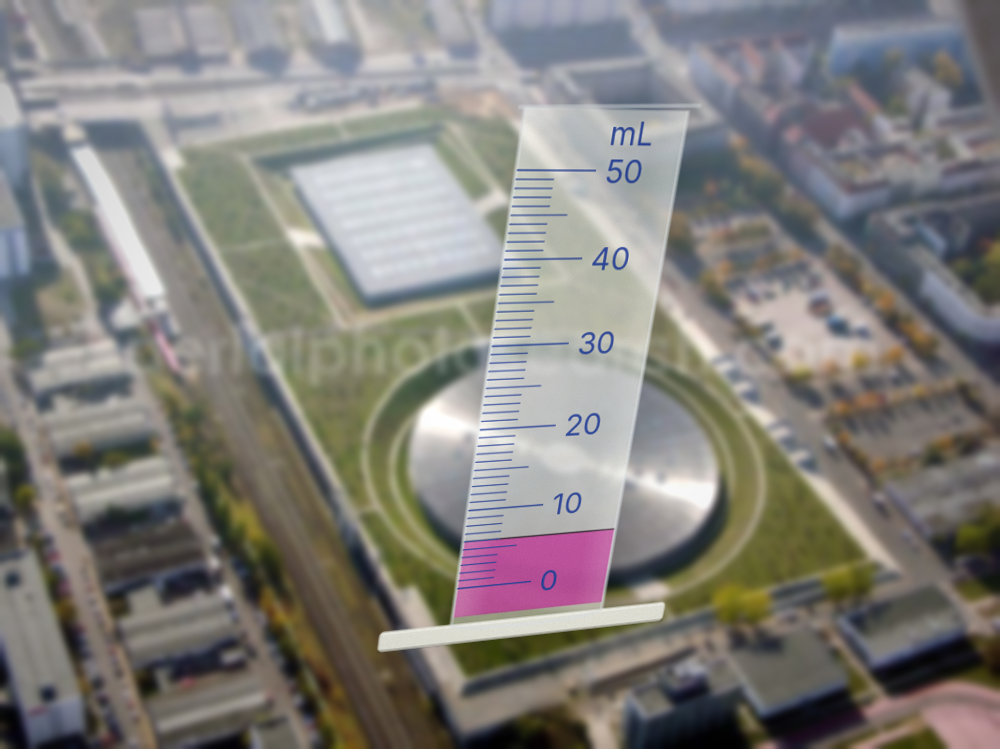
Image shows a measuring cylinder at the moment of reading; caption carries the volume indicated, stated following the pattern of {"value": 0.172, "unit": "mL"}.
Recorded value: {"value": 6, "unit": "mL"}
